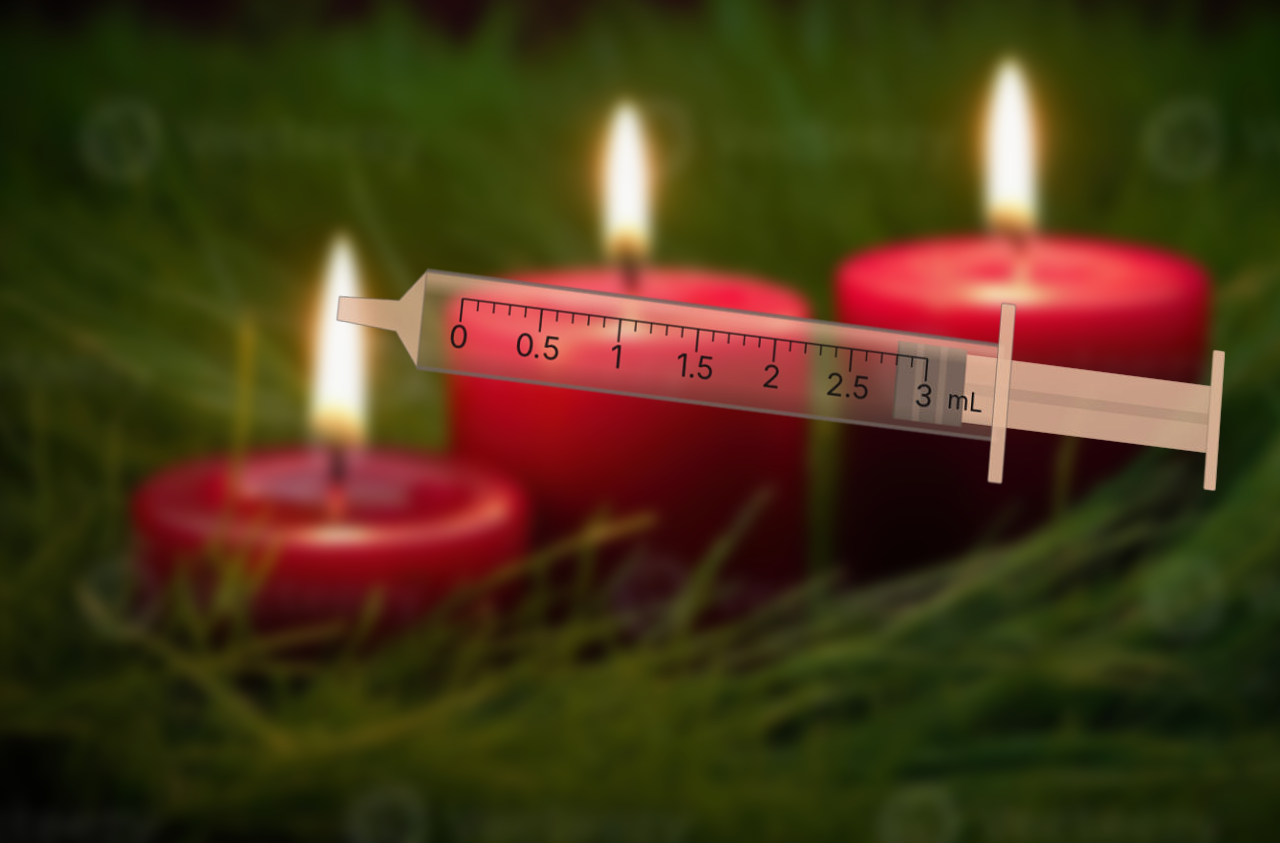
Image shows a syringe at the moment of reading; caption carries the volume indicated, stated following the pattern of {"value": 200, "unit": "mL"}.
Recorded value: {"value": 2.8, "unit": "mL"}
